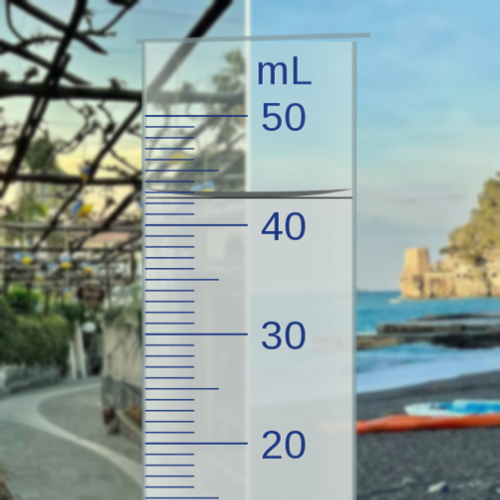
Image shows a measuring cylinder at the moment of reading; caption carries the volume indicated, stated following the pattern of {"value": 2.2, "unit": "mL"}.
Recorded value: {"value": 42.5, "unit": "mL"}
